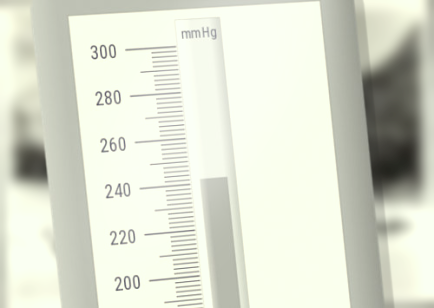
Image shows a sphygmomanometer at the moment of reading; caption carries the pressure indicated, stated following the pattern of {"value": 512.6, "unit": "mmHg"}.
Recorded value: {"value": 242, "unit": "mmHg"}
